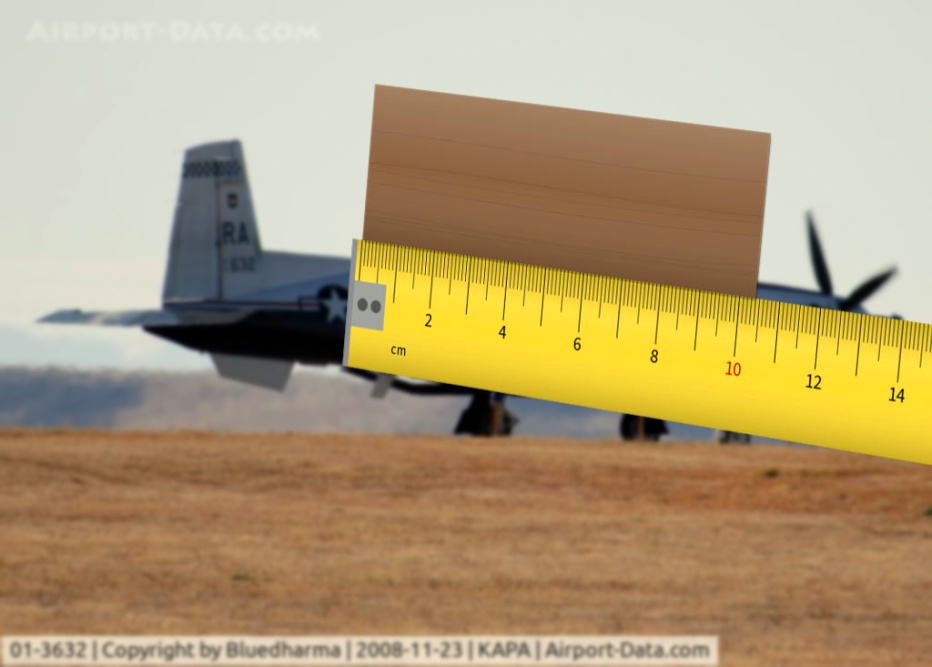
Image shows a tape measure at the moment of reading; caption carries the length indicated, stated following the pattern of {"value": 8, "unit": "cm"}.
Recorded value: {"value": 10.4, "unit": "cm"}
